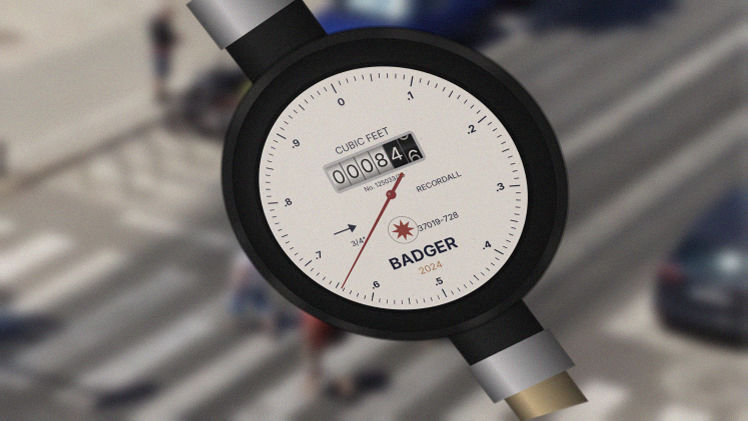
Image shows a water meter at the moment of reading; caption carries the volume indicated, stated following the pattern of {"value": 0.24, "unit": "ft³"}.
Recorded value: {"value": 845.64, "unit": "ft³"}
